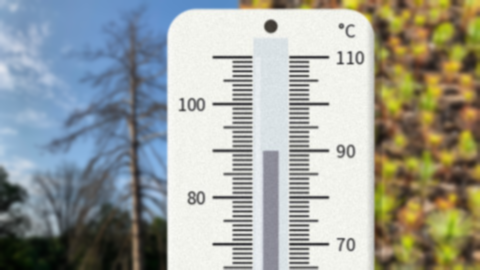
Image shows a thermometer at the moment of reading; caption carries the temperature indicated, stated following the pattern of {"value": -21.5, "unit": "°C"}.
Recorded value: {"value": 90, "unit": "°C"}
